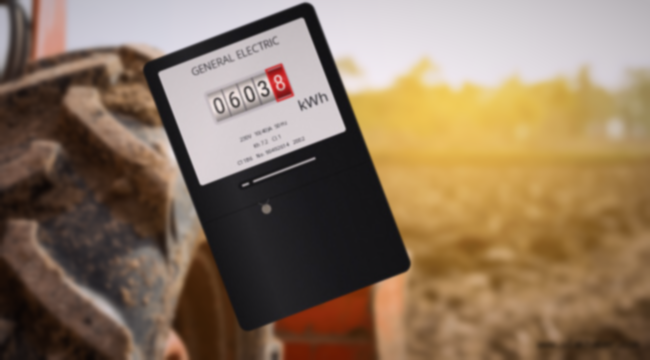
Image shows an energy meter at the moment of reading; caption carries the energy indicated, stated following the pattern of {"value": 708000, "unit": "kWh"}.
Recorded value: {"value": 603.8, "unit": "kWh"}
